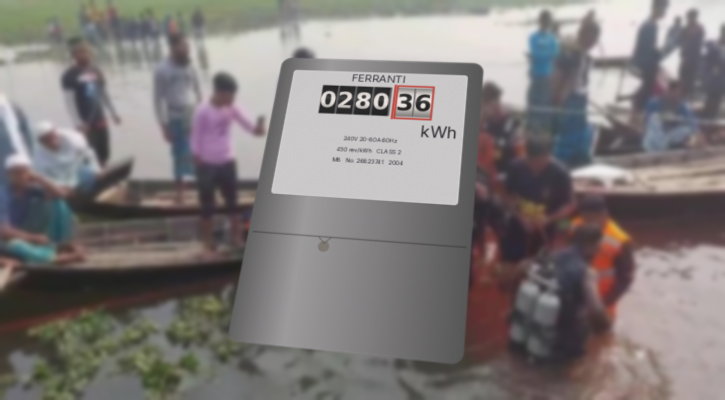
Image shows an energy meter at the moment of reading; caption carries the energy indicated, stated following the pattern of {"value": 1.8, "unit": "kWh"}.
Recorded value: {"value": 280.36, "unit": "kWh"}
